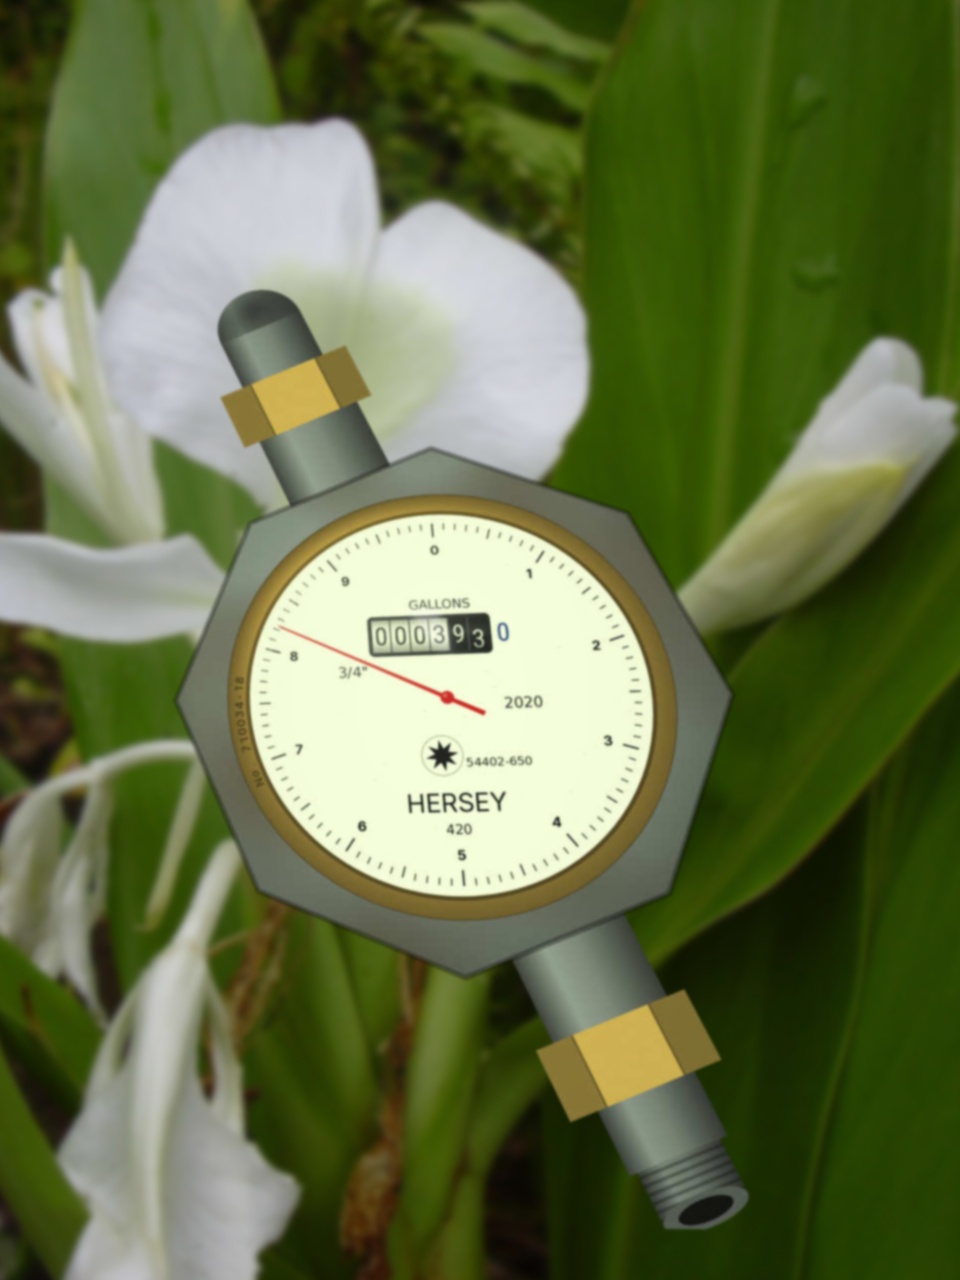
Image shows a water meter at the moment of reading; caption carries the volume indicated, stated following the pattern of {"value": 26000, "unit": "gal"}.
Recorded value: {"value": 3928.2, "unit": "gal"}
